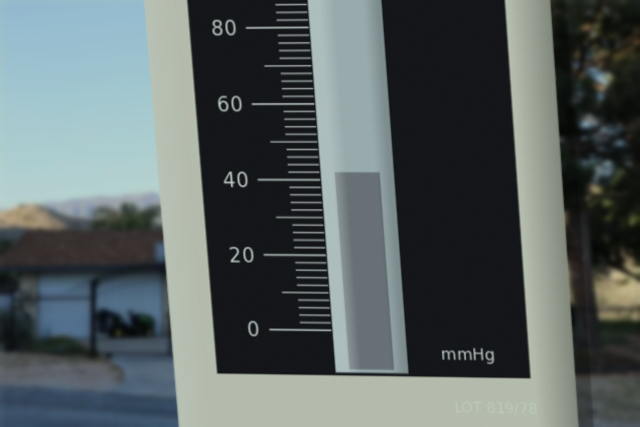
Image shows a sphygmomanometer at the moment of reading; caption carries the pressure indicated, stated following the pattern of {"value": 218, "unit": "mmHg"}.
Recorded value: {"value": 42, "unit": "mmHg"}
